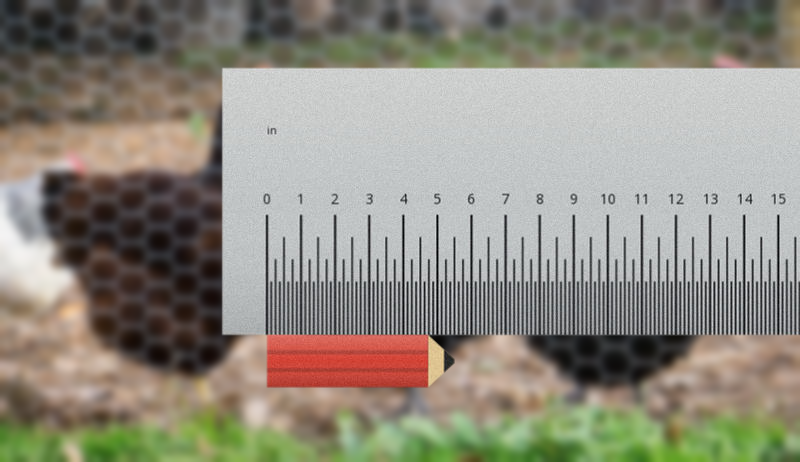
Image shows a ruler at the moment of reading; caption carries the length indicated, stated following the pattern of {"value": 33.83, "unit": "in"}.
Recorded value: {"value": 5.5, "unit": "in"}
